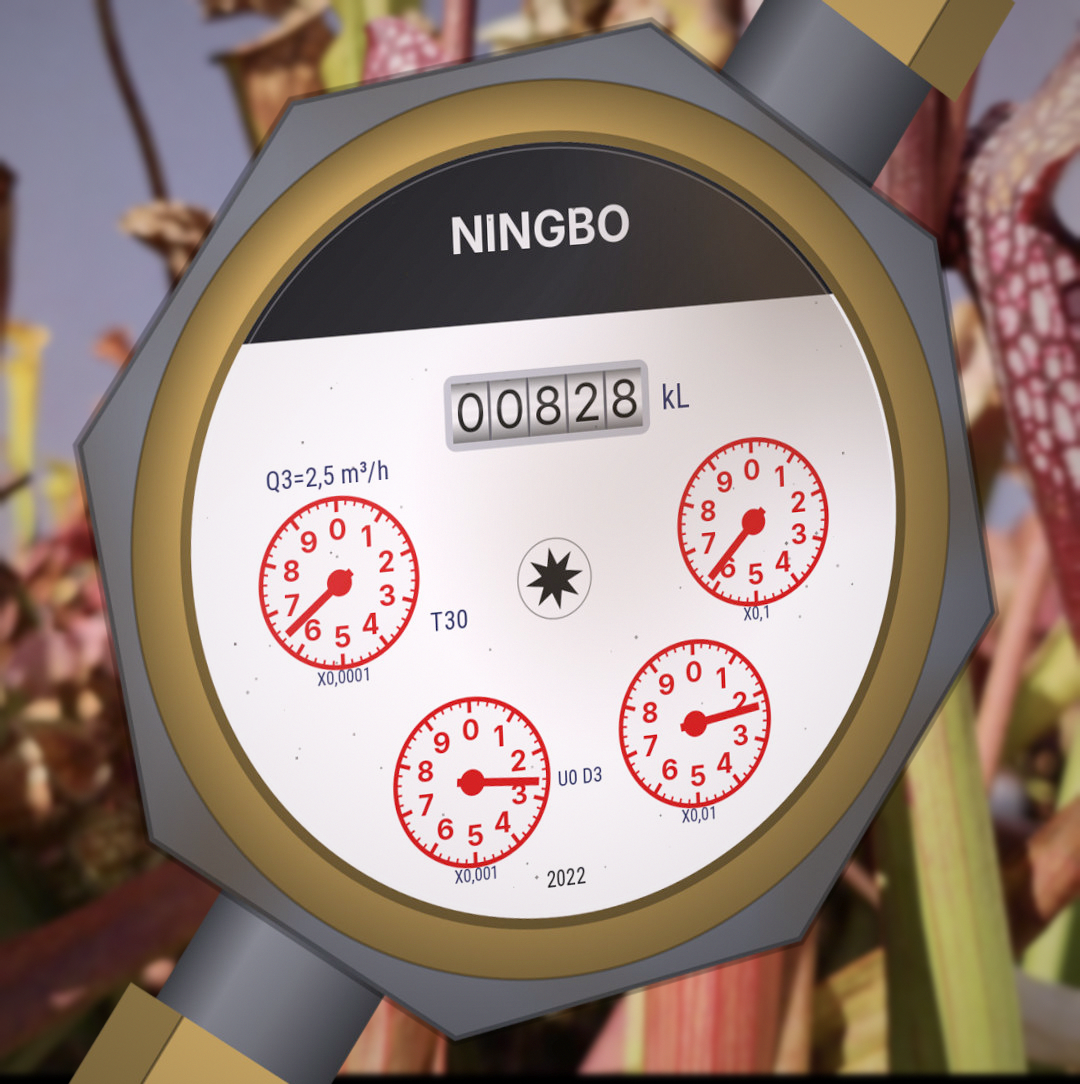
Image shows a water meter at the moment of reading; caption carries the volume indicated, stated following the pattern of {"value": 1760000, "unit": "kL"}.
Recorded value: {"value": 828.6226, "unit": "kL"}
